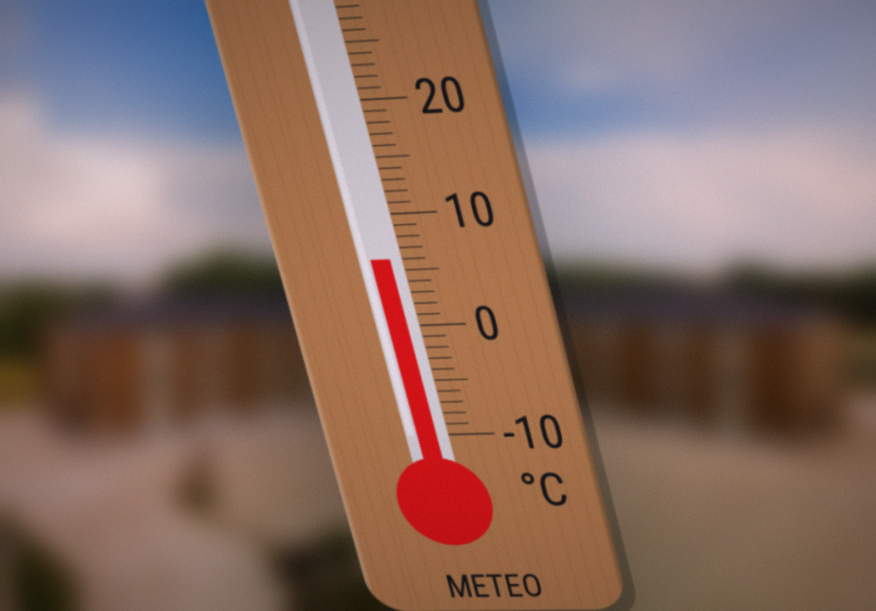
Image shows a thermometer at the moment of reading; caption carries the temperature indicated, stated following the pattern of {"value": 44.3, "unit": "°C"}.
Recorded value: {"value": 6, "unit": "°C"}
